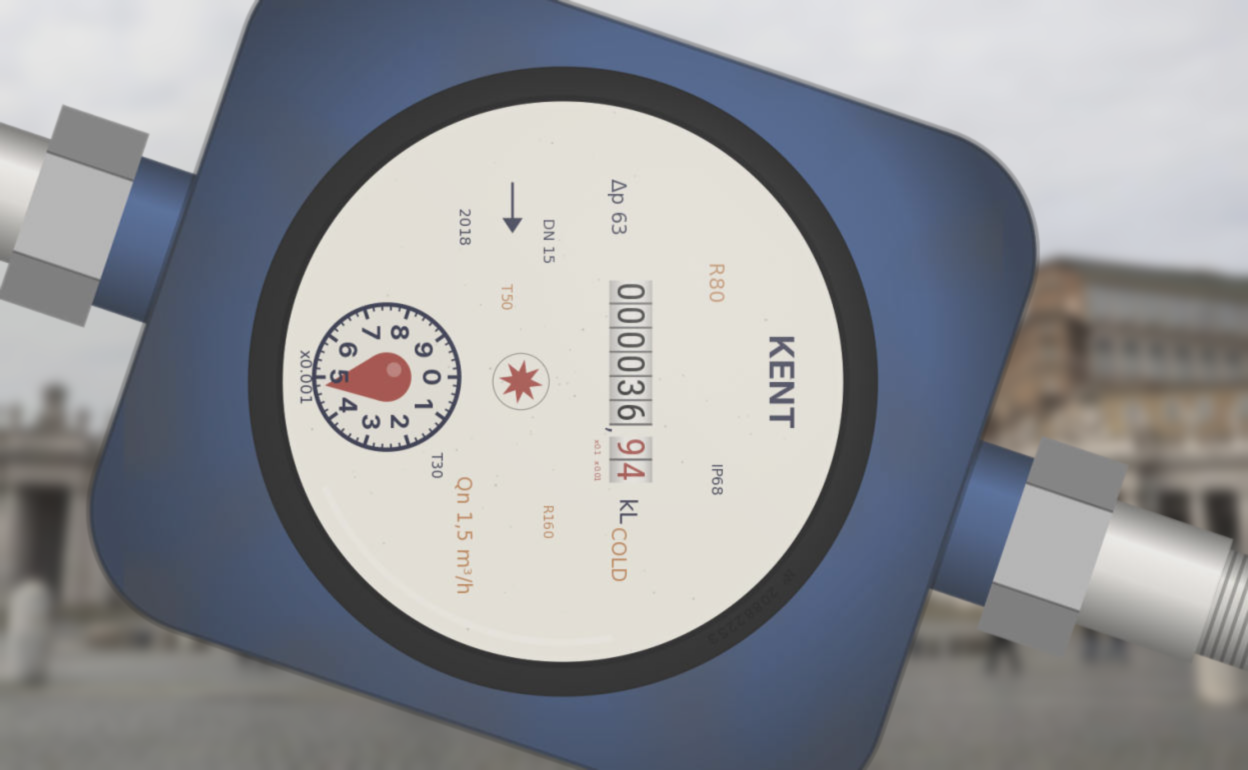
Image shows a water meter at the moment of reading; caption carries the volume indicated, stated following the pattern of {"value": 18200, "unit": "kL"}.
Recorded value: {"value": 36.944, "unit": "kL"}
